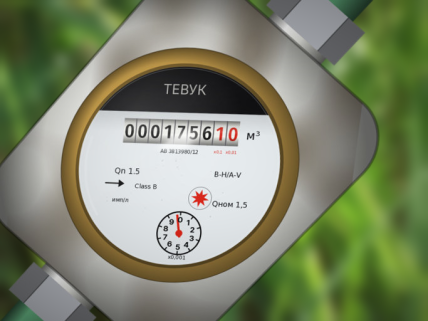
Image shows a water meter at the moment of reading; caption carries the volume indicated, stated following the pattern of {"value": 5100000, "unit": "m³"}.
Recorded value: {"value": 1756.099, "unit": "m³"}
